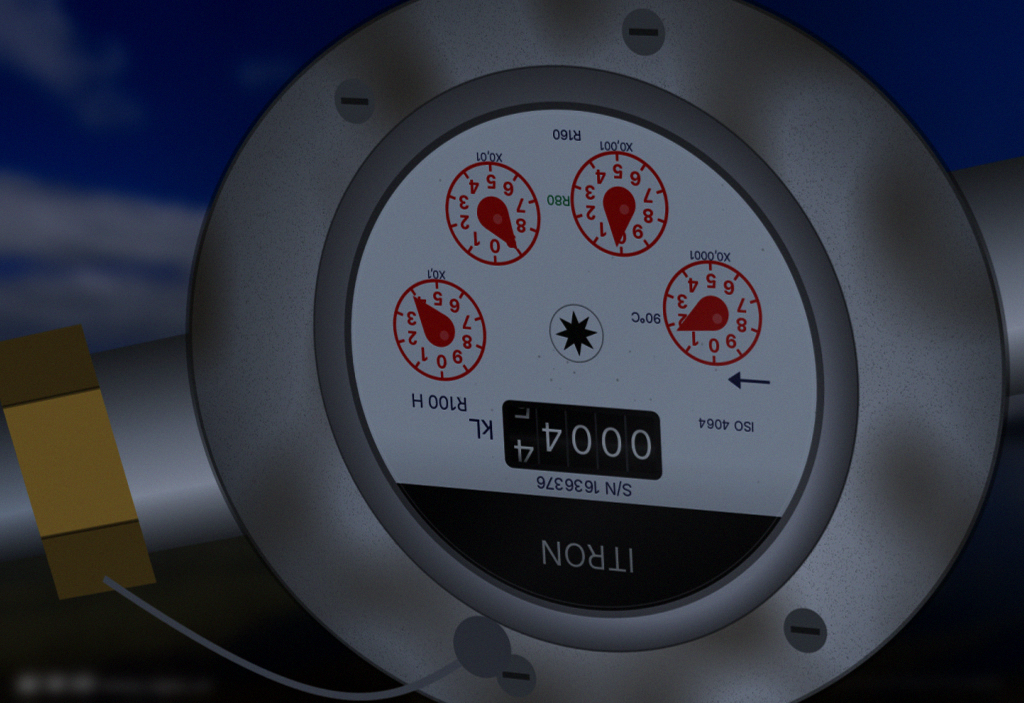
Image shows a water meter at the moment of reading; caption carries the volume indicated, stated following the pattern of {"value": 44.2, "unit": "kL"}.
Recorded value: {"value": 44.3901, "unit": "kL"}
